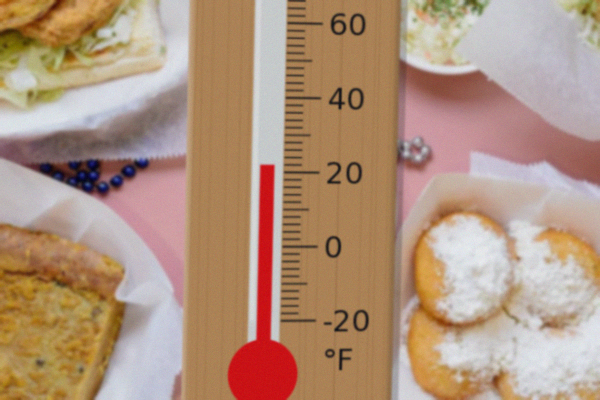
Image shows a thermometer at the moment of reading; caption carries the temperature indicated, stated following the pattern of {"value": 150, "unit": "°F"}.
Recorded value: {"value": 22, "unit": "°F"}
